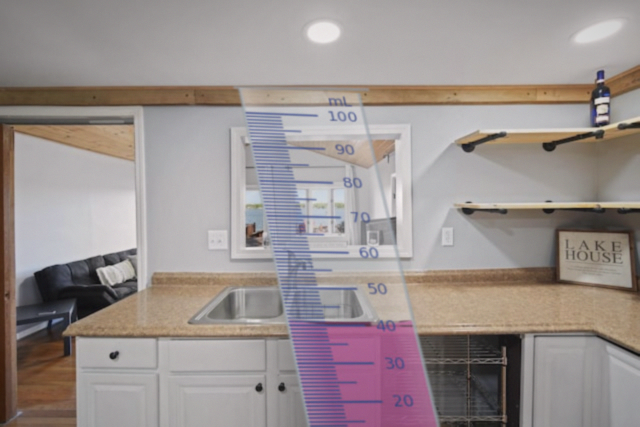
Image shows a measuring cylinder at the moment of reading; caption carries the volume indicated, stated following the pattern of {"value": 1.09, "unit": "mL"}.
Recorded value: {"value": 40, "unit": "mL"}
